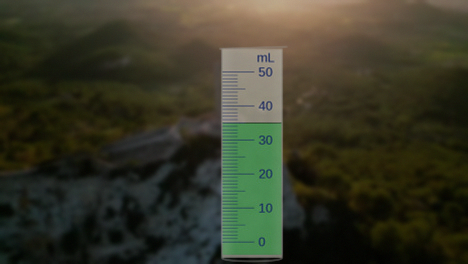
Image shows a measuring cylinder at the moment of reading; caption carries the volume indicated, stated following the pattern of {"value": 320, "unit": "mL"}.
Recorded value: {"value": 35, "unit": "mL"}
